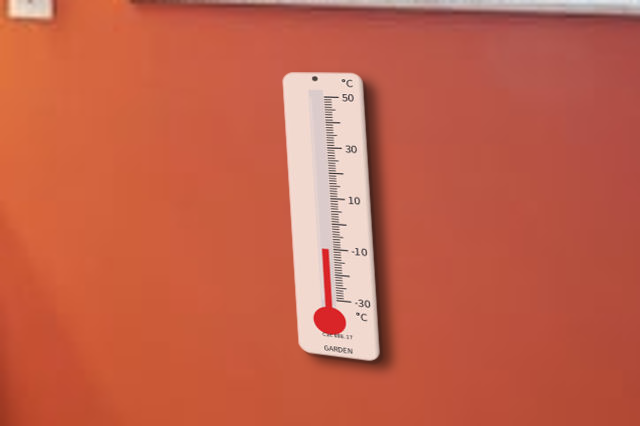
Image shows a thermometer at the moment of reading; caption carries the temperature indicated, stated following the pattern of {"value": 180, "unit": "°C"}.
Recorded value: {"value": -10, "unit": "°C"}
